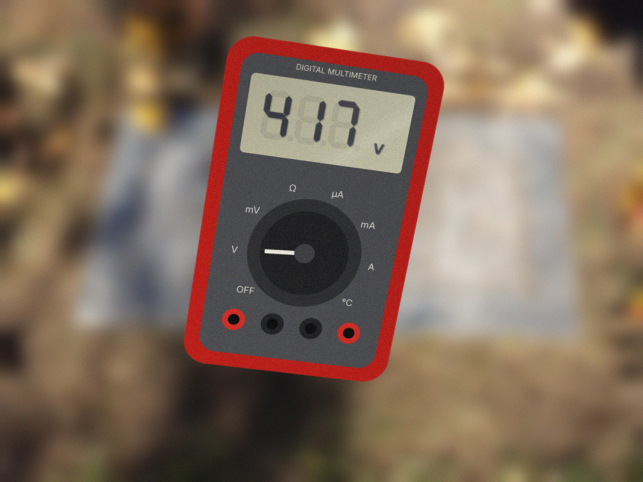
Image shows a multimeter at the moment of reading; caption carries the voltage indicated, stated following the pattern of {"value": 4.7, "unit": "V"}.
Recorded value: {"value": 417, "unit": "V"}
